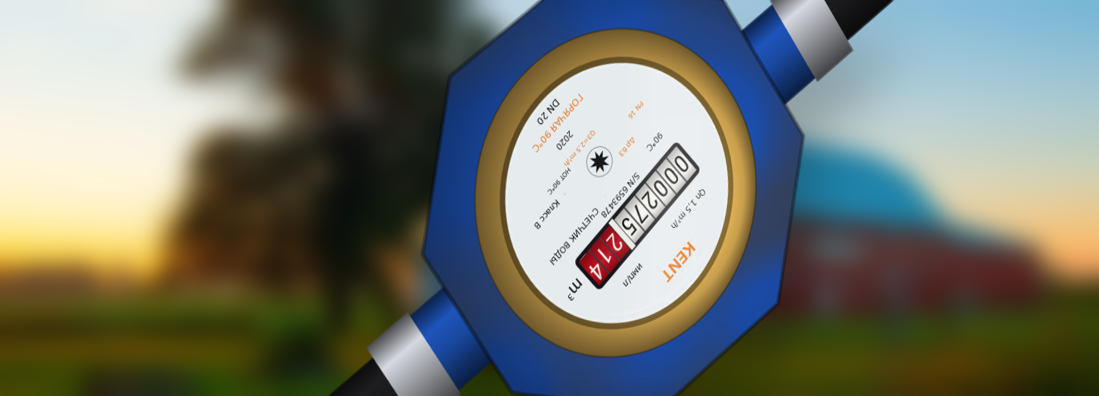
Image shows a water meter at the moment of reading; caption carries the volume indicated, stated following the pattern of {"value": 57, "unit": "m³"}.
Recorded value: {"value": 275.214, "unit": "m³"}
